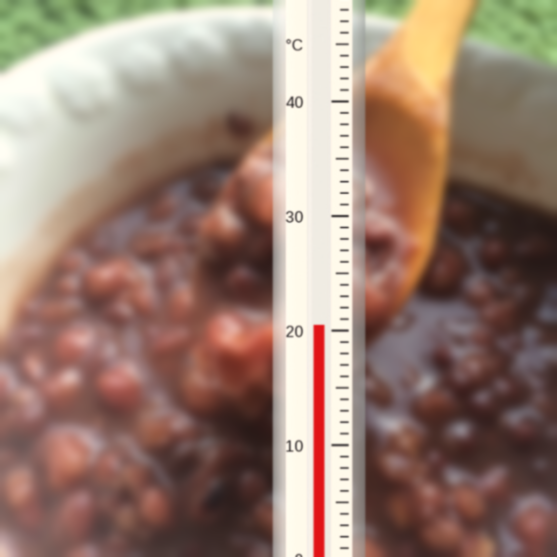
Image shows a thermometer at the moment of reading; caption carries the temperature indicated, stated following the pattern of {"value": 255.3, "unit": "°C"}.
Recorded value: {"value": 20.5, "unit": "°C"}
